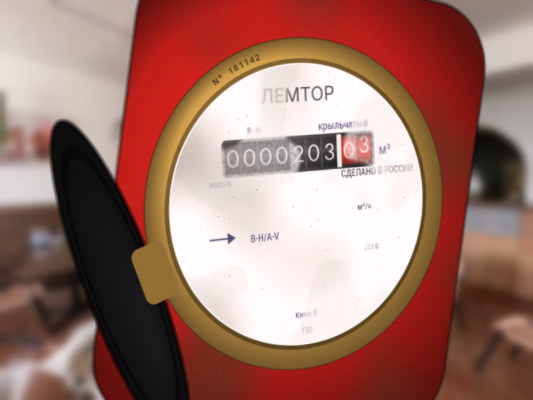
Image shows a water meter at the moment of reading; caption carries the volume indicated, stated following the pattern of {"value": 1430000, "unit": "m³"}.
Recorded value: {"value": 203.03, "unit": "m³"}
